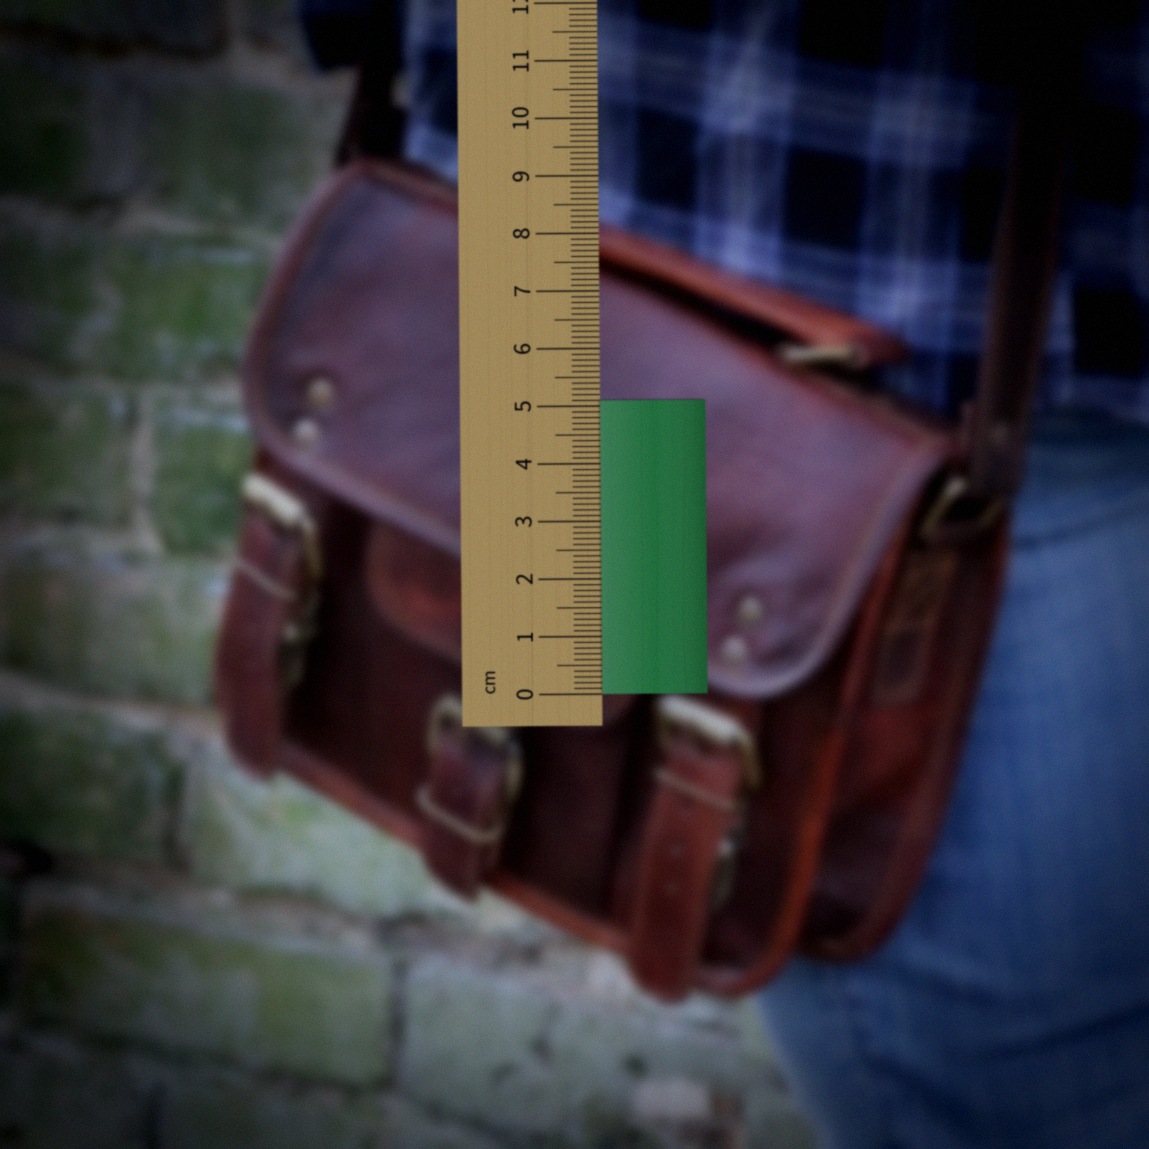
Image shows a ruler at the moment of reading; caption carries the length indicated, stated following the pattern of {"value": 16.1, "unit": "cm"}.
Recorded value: {"value": 5.1, "unit": "cm"}
